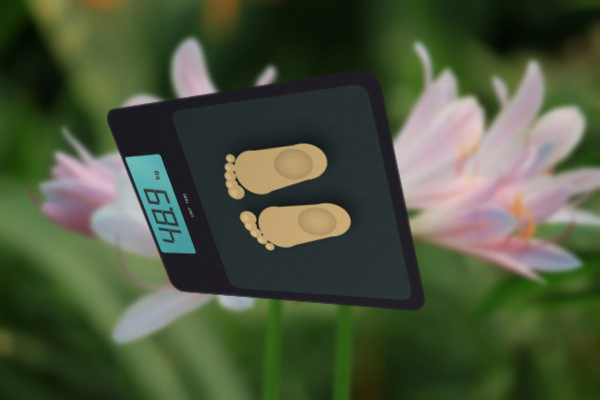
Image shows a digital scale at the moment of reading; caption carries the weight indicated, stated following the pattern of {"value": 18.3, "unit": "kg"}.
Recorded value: {"value": 48.9, "unit": "kg"}
